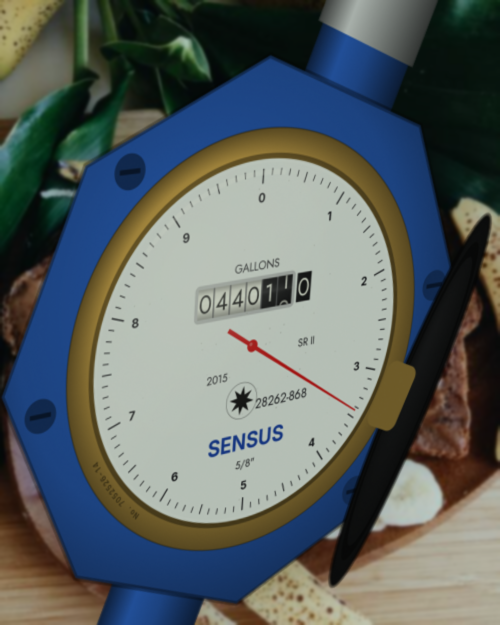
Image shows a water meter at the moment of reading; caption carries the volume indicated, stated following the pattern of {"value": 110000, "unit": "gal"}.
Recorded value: {"value": 440113.4, "unit": "gal"}
